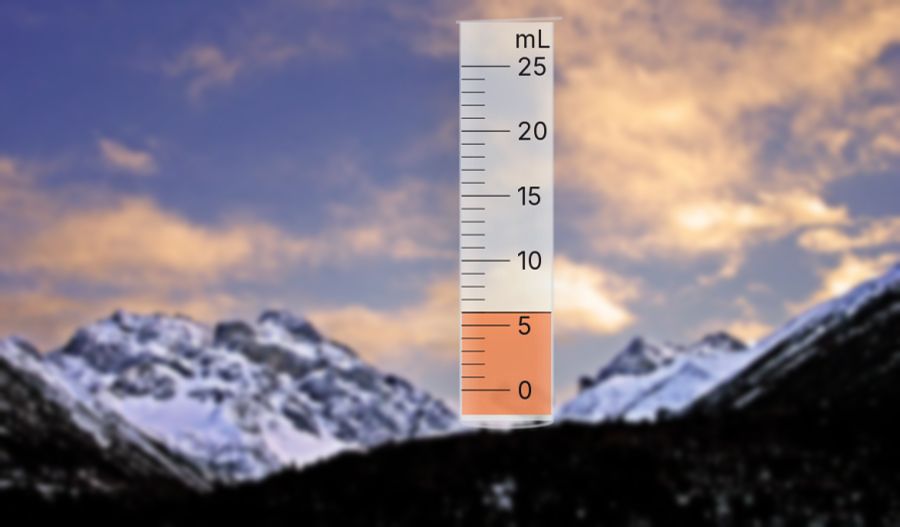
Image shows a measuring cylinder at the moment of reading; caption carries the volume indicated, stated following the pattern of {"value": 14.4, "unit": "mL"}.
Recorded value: {"value": 6, "unit": "mL"}
